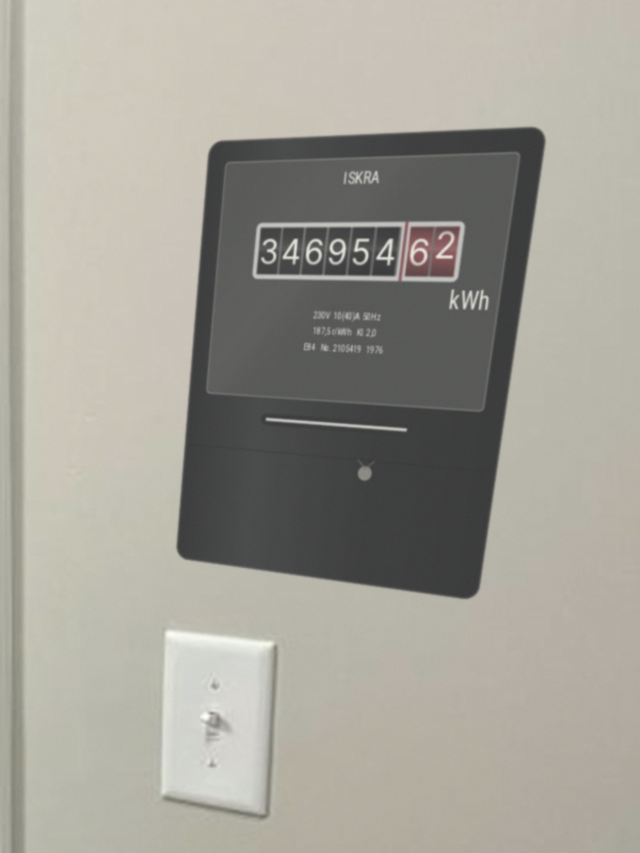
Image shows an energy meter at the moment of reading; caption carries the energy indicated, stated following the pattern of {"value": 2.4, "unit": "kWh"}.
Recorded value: {"value": 346954.62, "unit": "kWh"}
